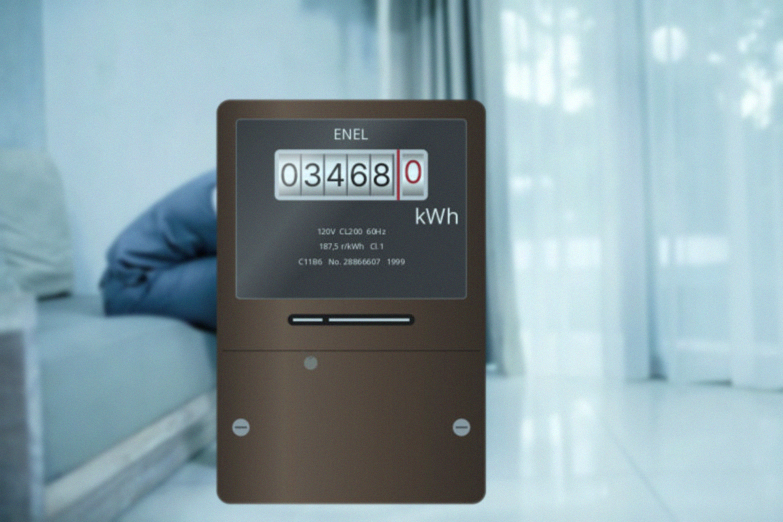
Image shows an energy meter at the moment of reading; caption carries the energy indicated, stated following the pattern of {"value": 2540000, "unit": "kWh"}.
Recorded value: {"value": 3468.0, "unit": "kWh"}
